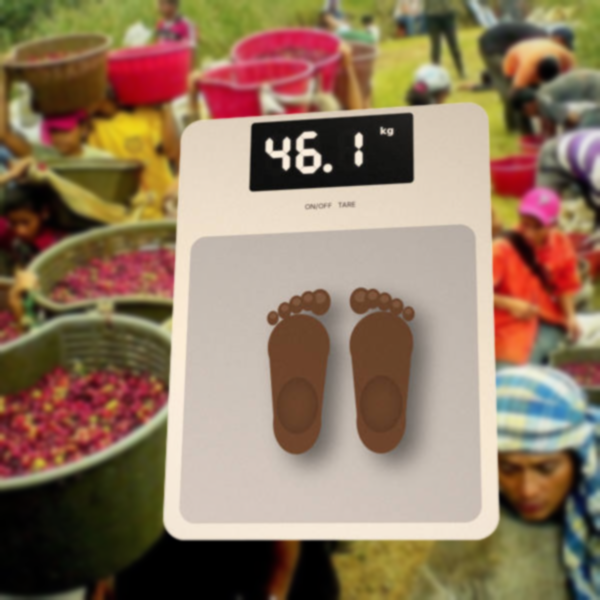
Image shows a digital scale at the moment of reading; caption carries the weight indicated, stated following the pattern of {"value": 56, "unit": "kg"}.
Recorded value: {"value": 46.1, "unit": "kg"}
